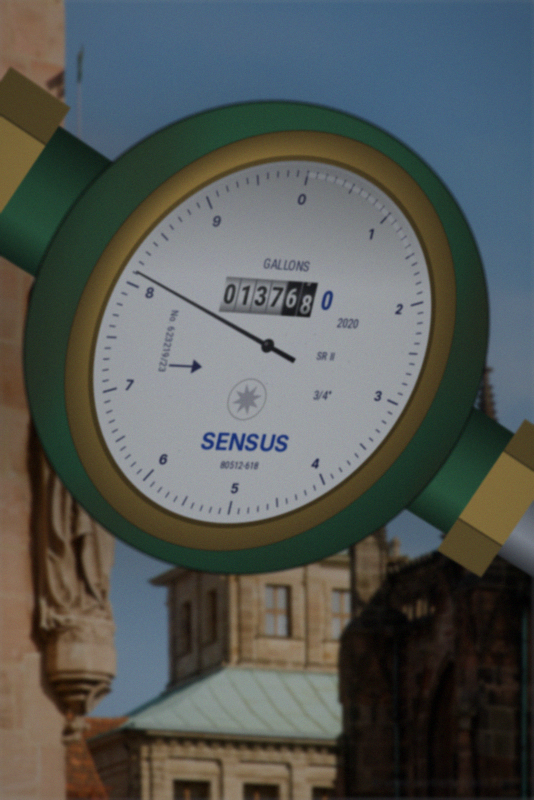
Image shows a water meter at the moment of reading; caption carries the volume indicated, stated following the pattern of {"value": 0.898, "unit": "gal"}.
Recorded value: {"value": 137678.1, "unit": "gal"}
